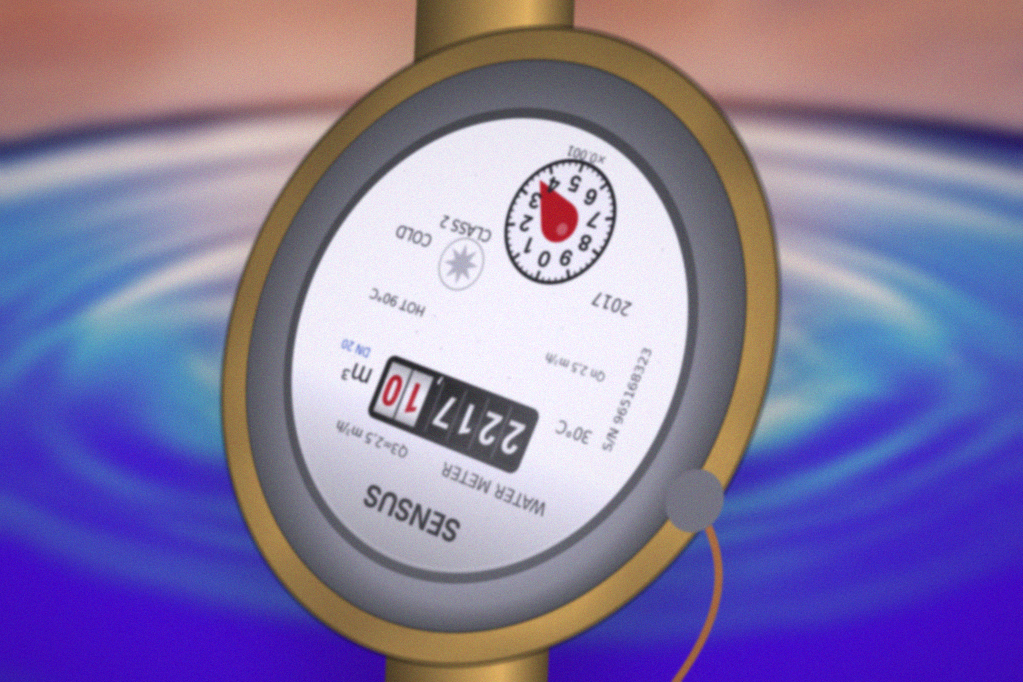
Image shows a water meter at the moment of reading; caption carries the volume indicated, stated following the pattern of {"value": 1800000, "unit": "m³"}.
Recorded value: {"value": 2217.103, "unit": "m³"}
